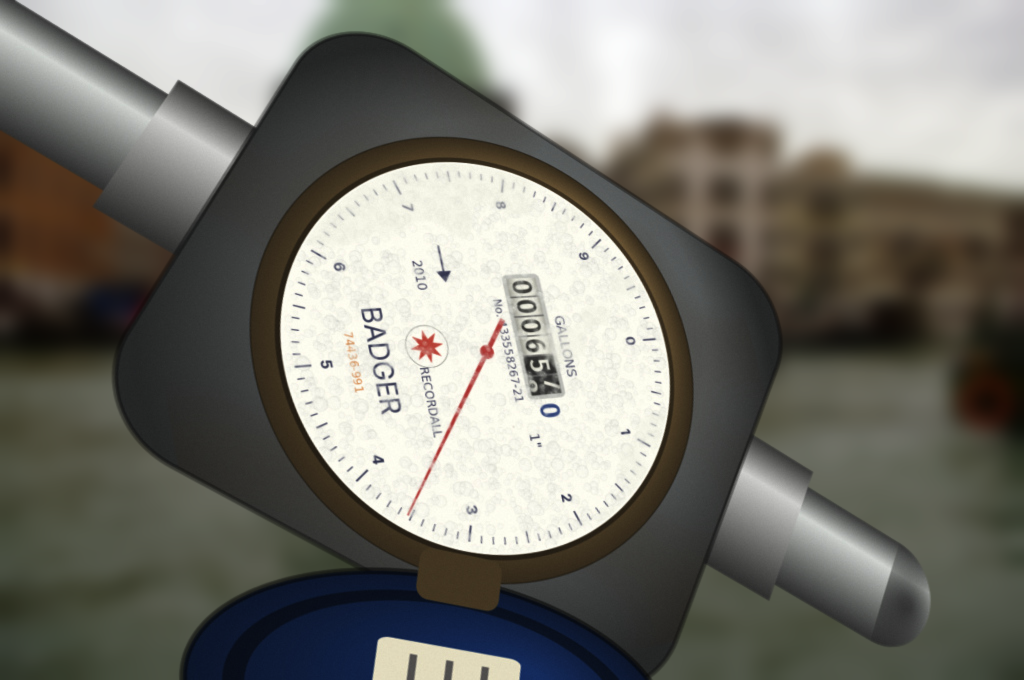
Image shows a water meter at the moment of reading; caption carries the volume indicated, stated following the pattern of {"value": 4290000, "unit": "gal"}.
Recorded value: {"value": 6573.5, "unit": "gal"}
